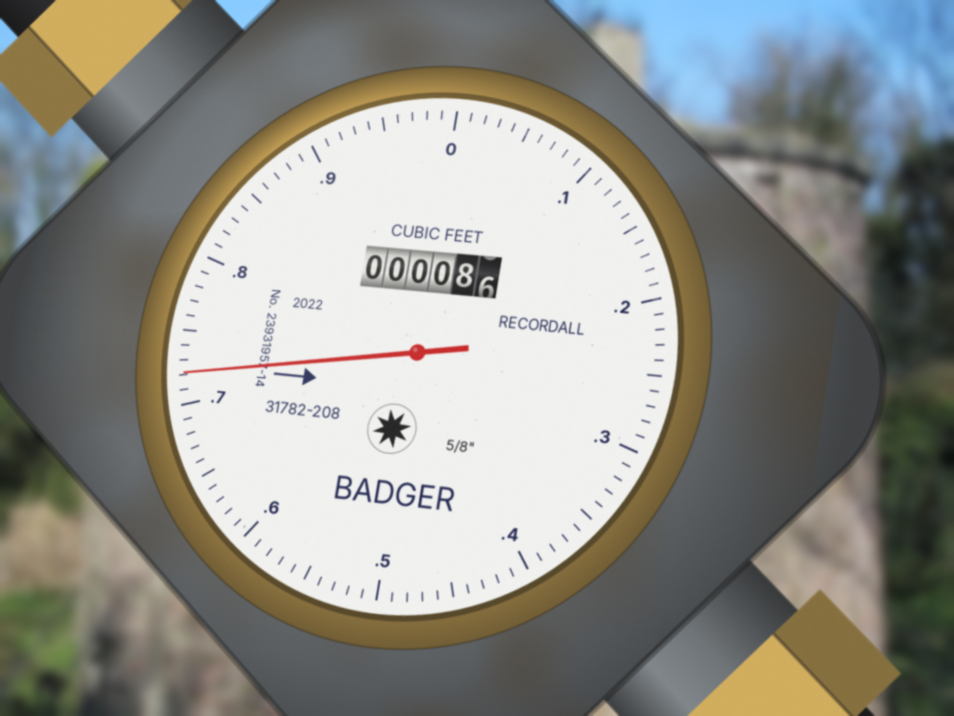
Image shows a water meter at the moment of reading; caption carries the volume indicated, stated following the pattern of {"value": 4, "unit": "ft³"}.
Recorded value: {"value": 85.72, "unit": "ft³"}
